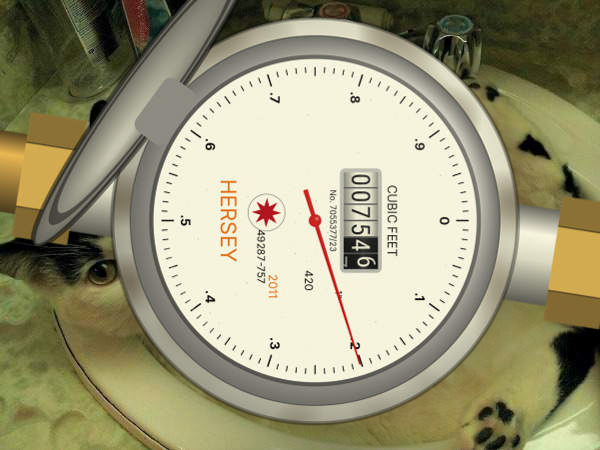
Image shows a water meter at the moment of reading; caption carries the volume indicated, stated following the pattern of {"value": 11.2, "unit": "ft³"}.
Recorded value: {"value": 7546.20, "unit": "ft³"}
